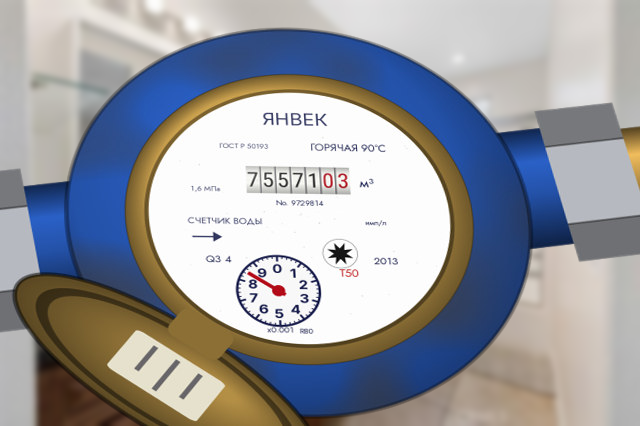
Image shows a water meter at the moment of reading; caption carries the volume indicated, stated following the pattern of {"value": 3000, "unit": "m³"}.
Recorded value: {"value": 75571.038, "unit": "m³"}
